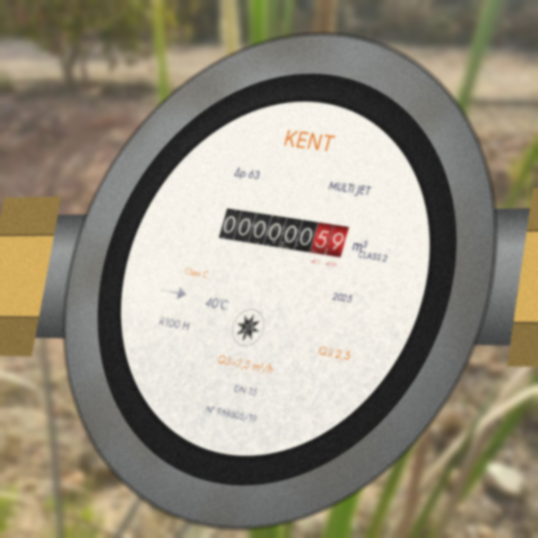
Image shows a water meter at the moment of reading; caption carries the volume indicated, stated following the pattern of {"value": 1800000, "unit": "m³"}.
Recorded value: {"value": 0.59, "unit": "m³"}
